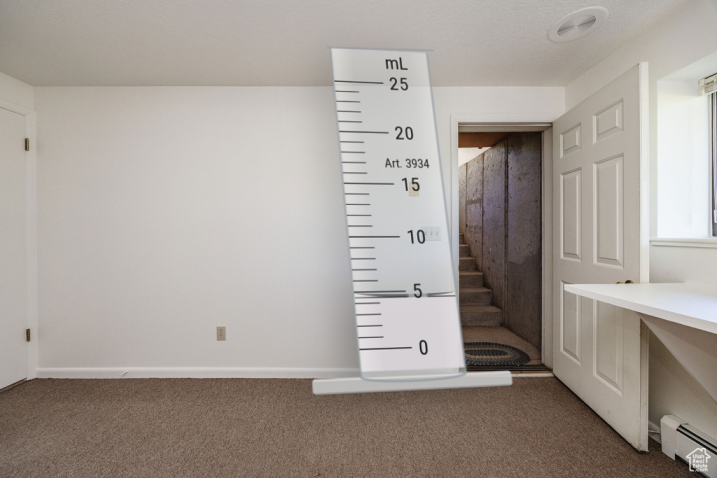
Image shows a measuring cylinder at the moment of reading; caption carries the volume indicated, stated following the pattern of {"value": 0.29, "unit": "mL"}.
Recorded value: {"value": 4.5, "unit": "mL"}
